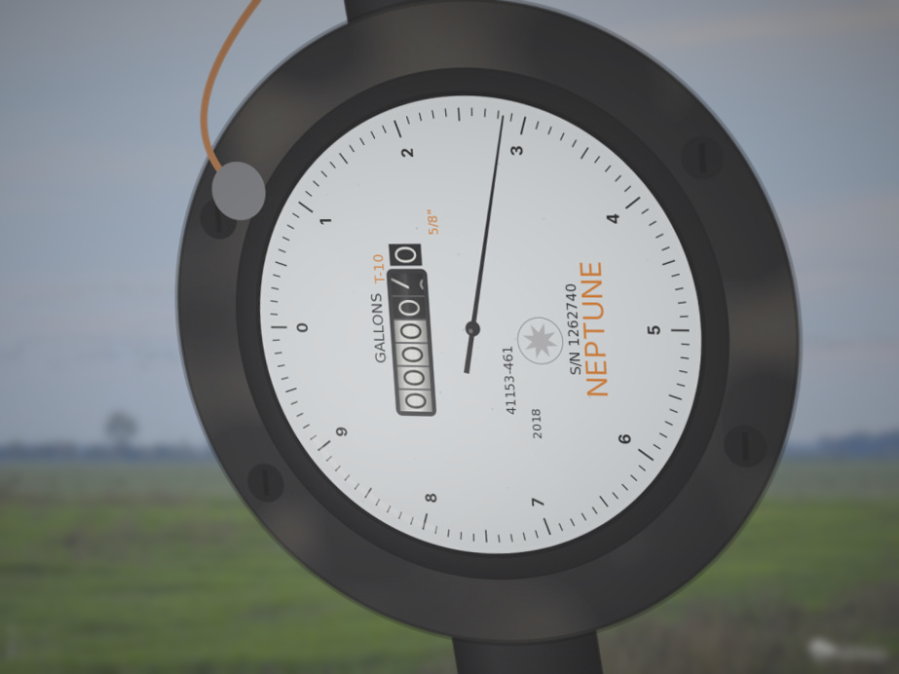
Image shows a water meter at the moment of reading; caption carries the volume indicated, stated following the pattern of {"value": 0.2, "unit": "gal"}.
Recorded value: {"value": 72.8, "unit": "gal"}
